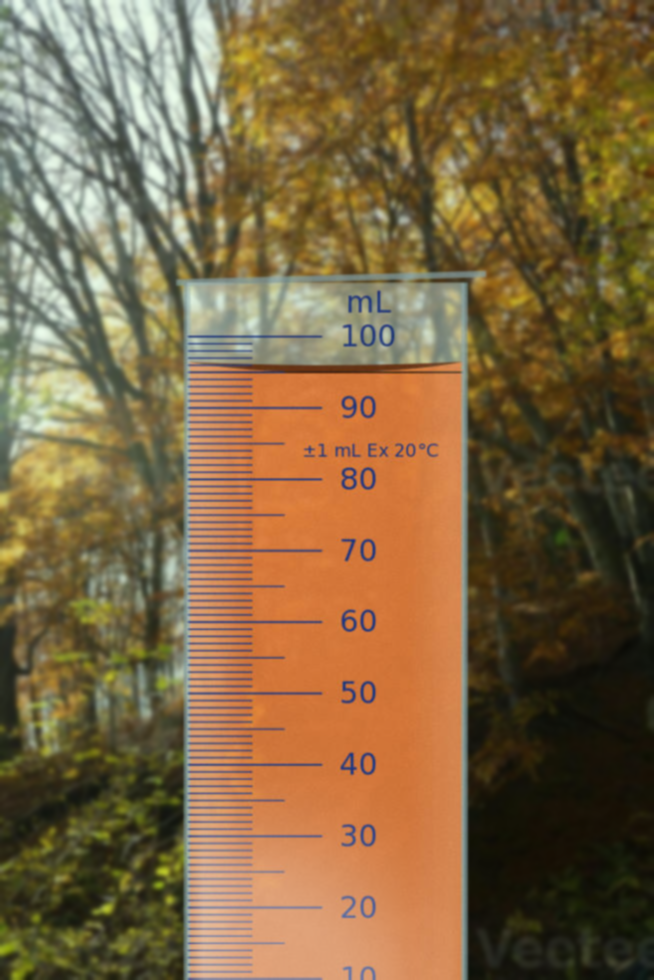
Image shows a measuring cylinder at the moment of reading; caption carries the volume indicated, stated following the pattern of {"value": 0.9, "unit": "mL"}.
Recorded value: {"value": 95, "unit": "mL"}
